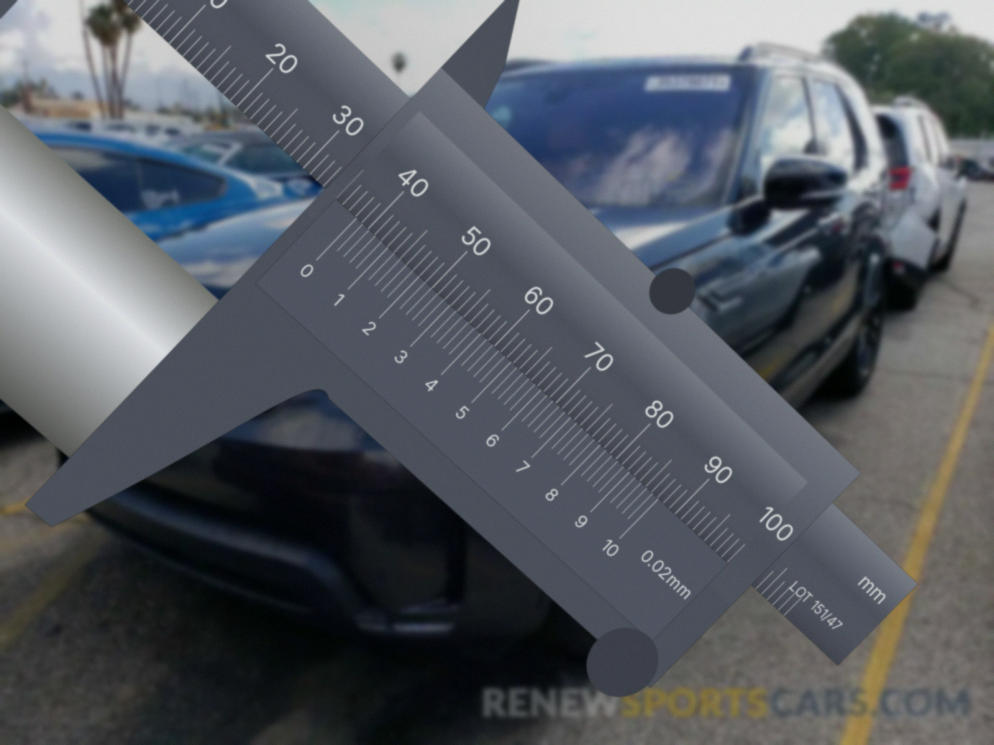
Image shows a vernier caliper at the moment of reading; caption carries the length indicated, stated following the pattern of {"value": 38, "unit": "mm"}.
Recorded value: {"value": 38.2, "unit": "mm"}
